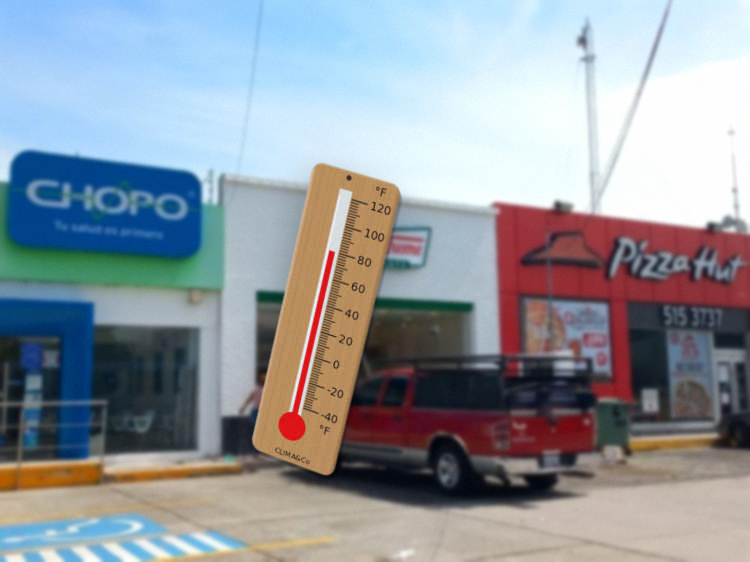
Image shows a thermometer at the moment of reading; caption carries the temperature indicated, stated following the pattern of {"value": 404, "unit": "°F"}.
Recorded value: {"value": 80, "unit": "°F"}
